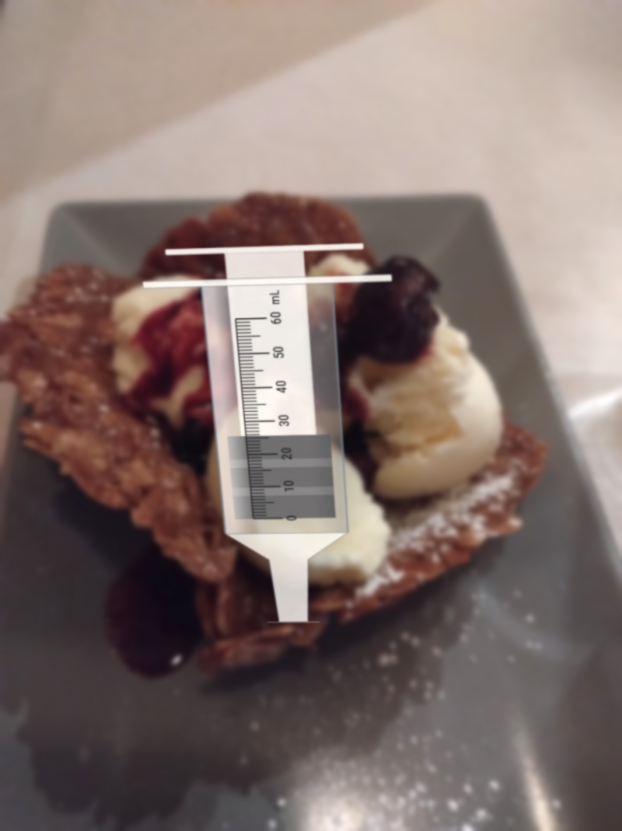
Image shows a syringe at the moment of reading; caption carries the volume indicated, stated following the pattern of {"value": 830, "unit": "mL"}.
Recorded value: {"value": 0, "unit": "mL"}
